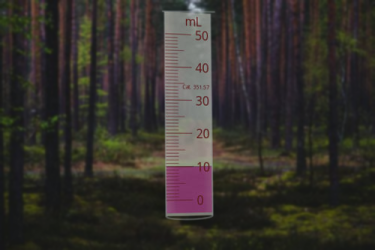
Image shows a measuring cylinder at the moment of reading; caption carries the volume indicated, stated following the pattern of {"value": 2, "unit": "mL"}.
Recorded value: {"value": 10, "unit": "mL"}
